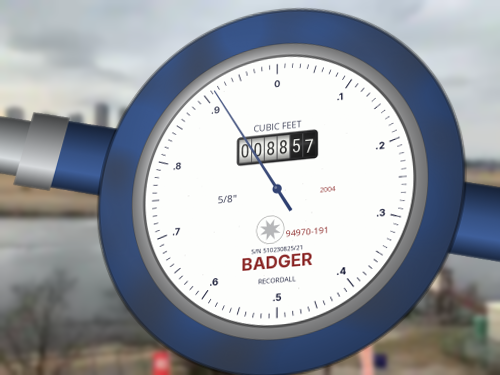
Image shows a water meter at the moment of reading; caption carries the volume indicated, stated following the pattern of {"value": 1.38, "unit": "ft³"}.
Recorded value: {"value": 8856.91, "unit": "ft³"}
